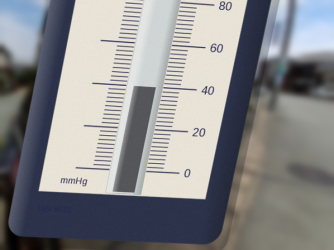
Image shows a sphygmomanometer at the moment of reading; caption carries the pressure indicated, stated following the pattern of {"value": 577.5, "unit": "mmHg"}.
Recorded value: {"value": 40, "unit": "mmHg"}
